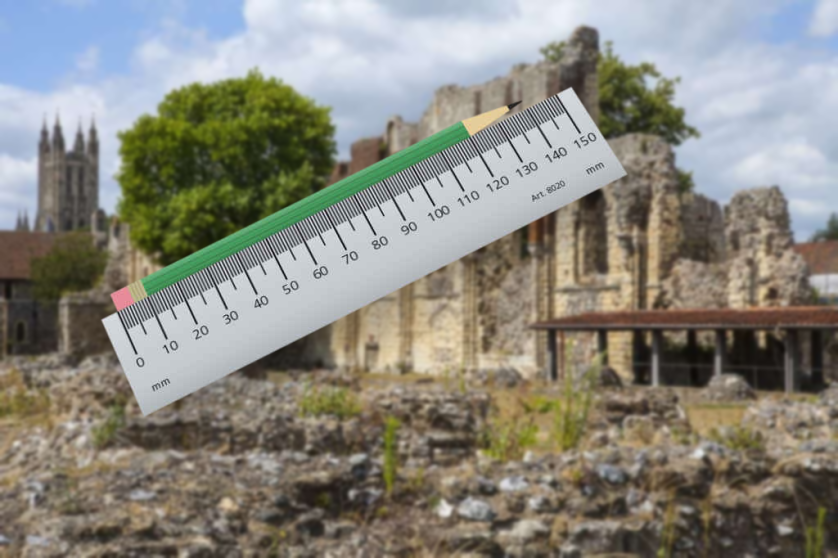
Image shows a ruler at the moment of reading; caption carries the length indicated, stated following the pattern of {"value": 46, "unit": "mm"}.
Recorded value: {"value": 140, "unit": "mm"}
